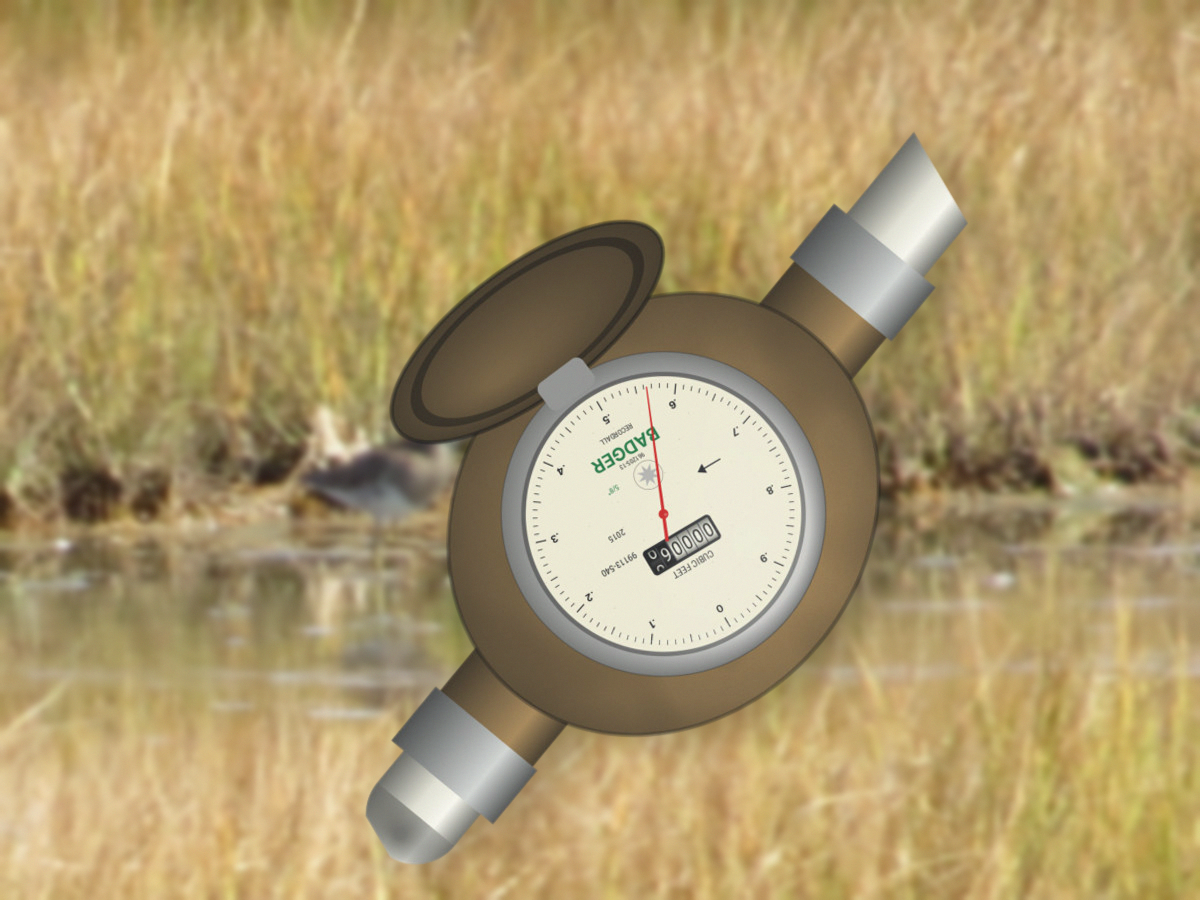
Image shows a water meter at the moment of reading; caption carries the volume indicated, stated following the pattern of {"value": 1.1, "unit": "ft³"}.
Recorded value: {"value": 68.56, "unit": "ft³"}
